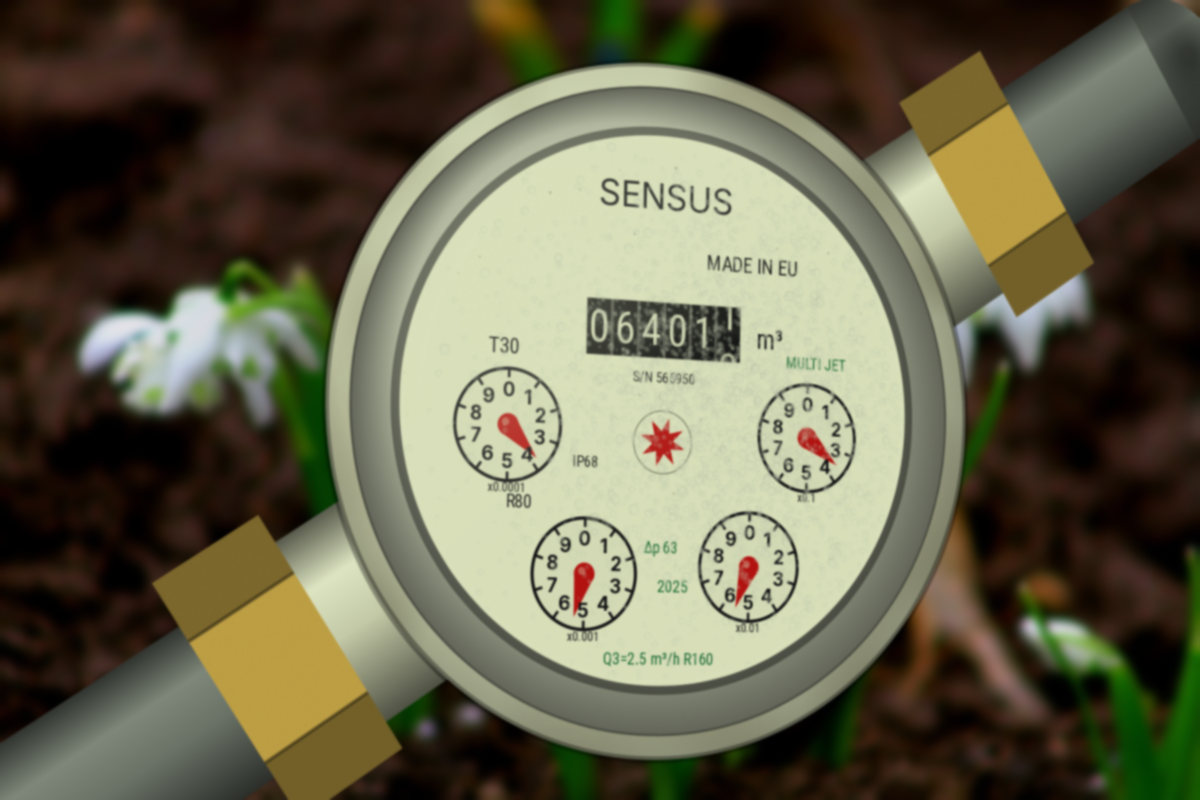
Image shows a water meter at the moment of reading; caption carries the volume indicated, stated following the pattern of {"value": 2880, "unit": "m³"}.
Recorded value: {"value": 64011.3553, "unit": "m³"}
